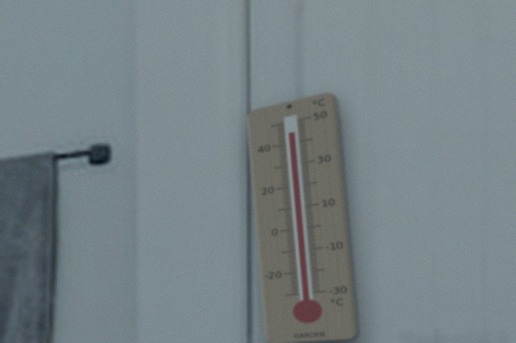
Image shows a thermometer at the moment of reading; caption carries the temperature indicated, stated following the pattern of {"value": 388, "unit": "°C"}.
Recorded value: {"value": 45, "unit": "°C"}
